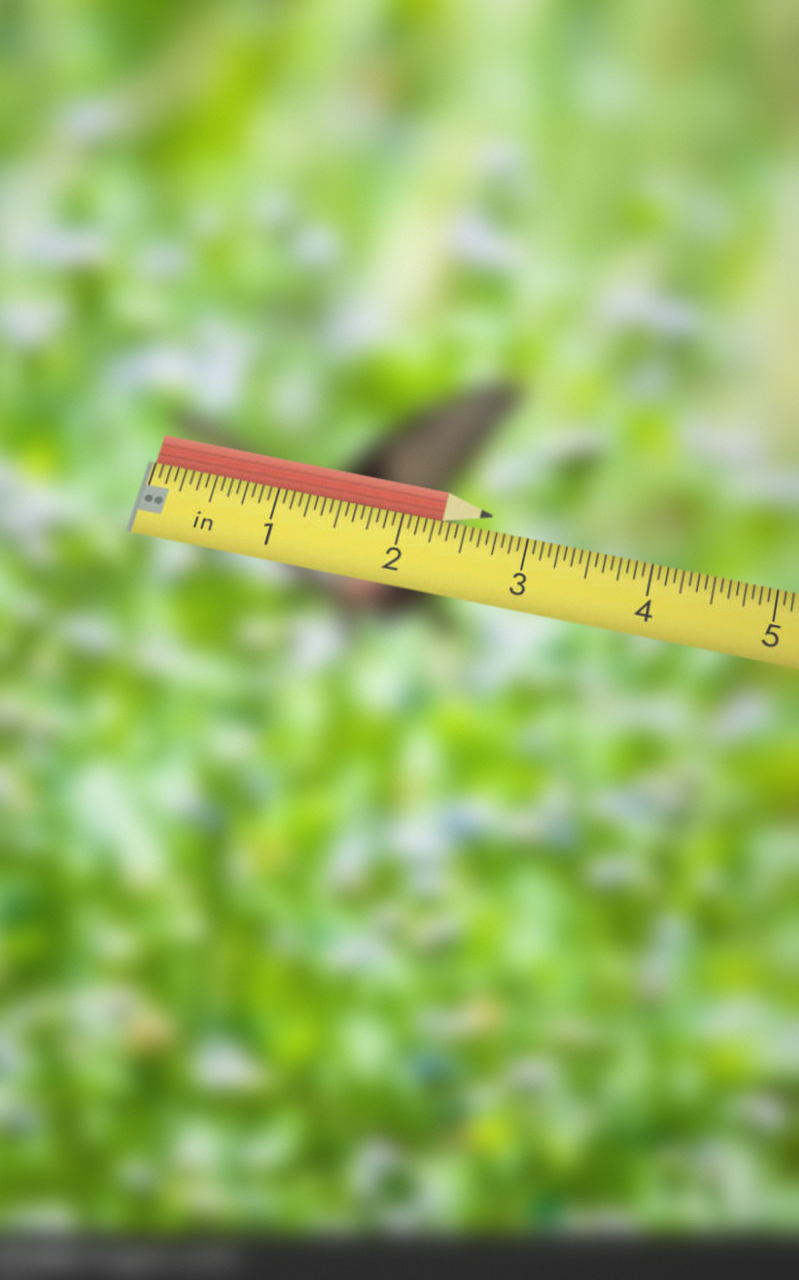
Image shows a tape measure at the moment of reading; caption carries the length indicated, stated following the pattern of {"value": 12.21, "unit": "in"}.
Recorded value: {"value": 2.6875, "unit": "in"}
